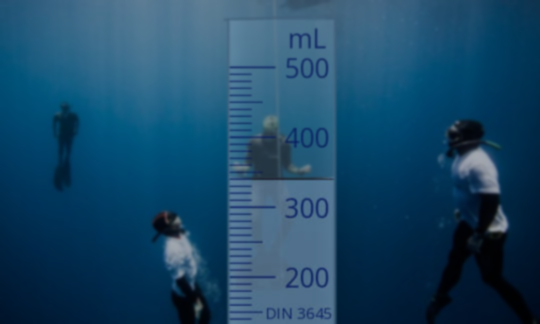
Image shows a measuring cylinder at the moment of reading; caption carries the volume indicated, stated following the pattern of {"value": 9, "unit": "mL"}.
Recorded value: {"value": 340, "unit": "mL"}
